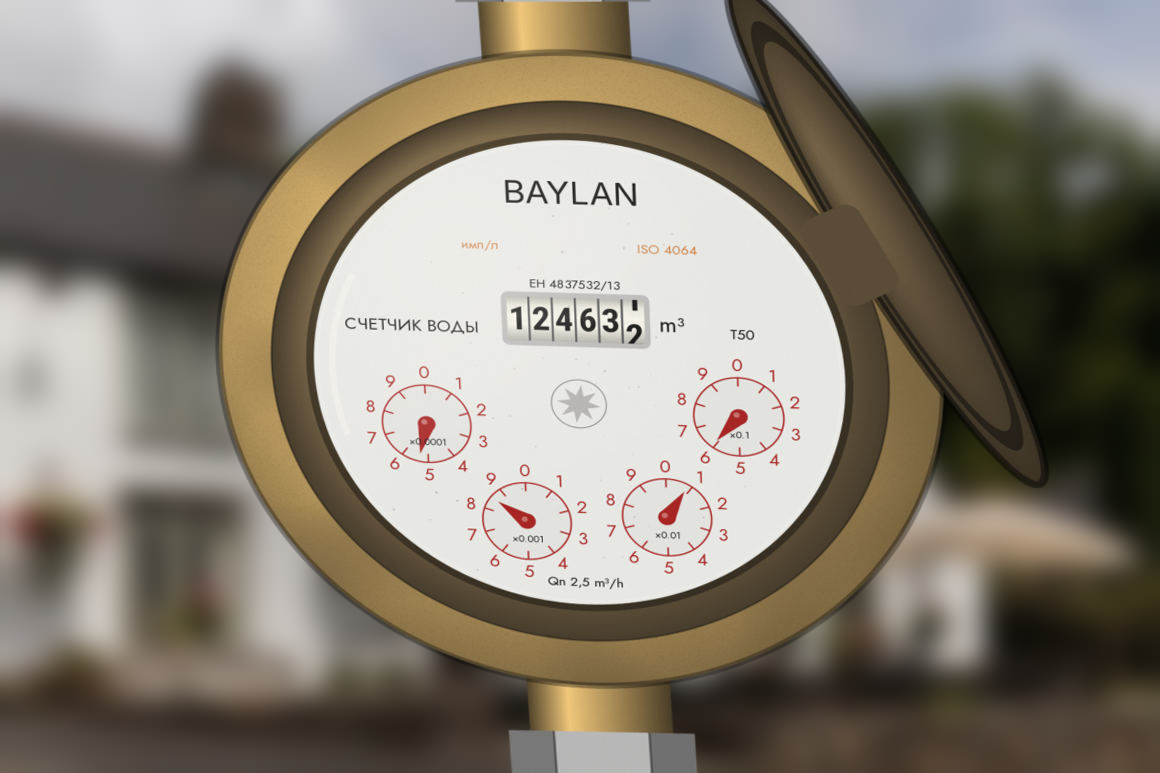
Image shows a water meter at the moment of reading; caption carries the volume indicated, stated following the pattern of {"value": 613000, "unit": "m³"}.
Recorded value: {"value": 124631.6085, "unit": "m³"}
